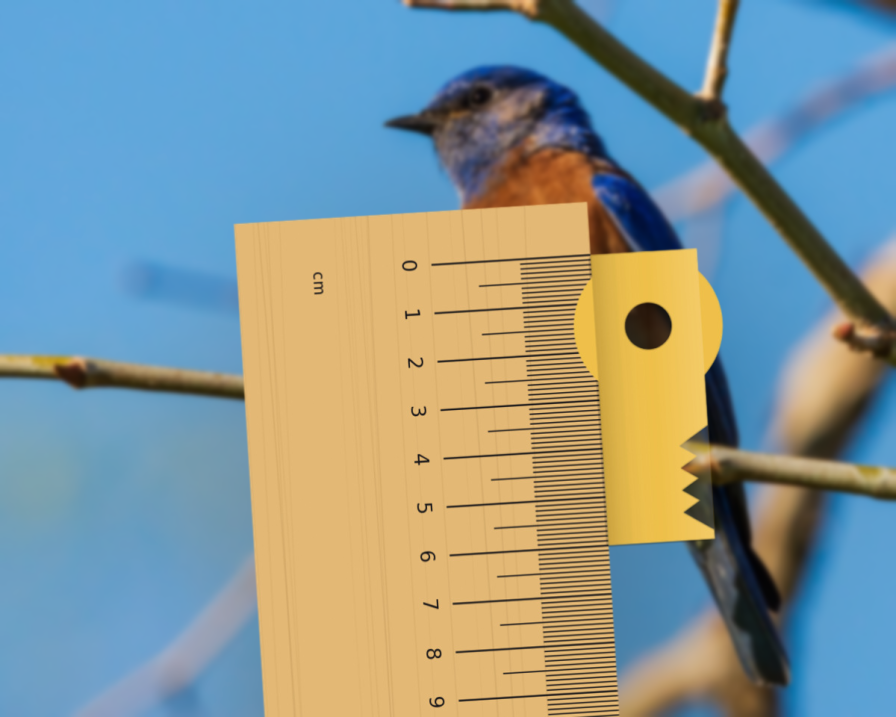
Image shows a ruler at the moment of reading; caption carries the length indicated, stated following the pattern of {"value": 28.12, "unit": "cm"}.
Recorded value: {"value": 6, "unit": "cm"}
